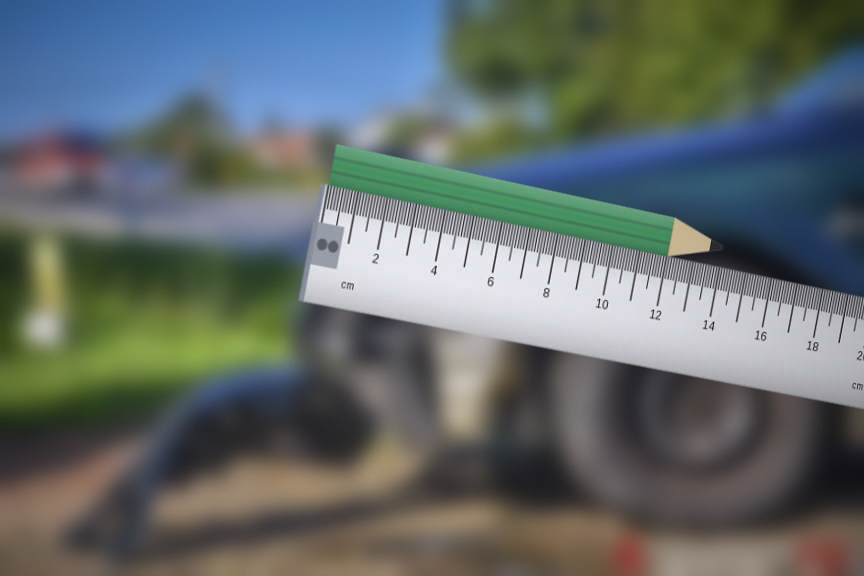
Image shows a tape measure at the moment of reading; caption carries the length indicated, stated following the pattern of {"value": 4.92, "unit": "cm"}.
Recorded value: {"value": 14, "unit": "cm"}
